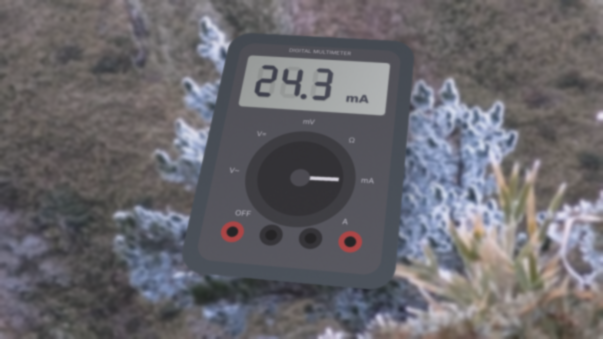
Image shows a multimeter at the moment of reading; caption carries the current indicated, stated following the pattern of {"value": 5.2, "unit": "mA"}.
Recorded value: {"value": 24.3, "unit": "mA"}
